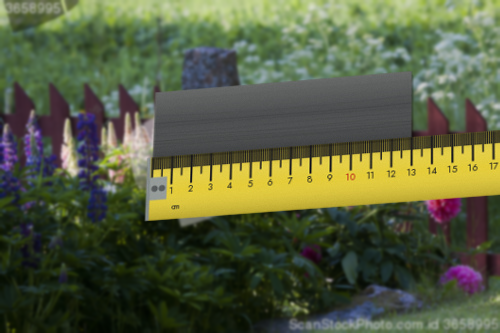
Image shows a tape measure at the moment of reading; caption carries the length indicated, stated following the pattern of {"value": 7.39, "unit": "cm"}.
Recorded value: {"value": 13, "unit": "cm"}
